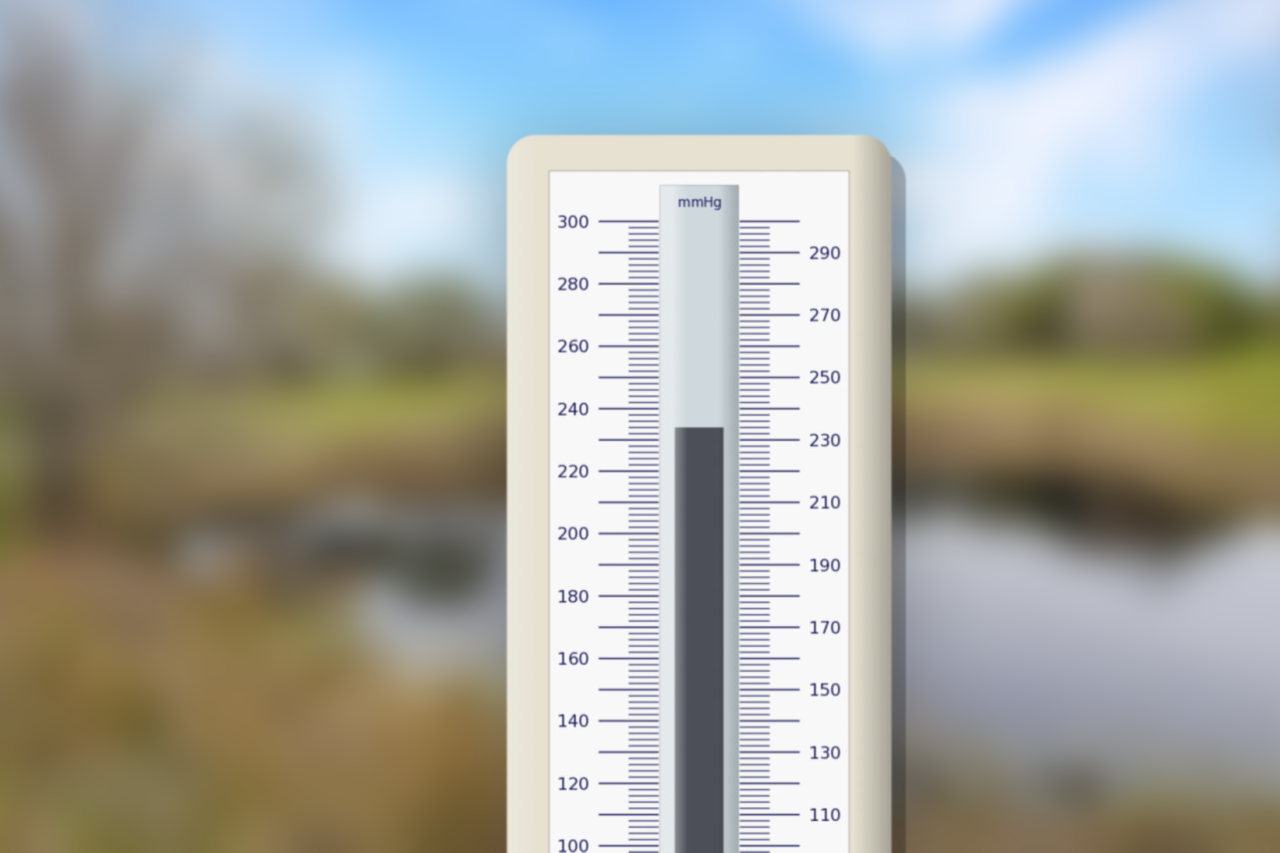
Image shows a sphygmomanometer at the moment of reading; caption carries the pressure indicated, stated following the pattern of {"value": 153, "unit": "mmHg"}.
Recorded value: {"value": 234, "unit": "mmHg"}
